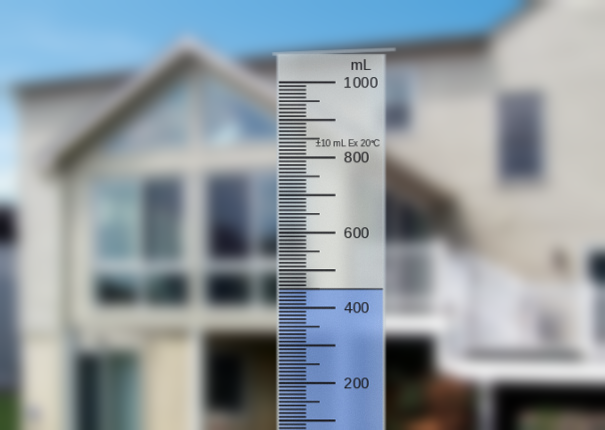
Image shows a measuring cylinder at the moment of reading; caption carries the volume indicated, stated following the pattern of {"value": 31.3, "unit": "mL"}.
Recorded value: {"value": 450, "unit": "mL"}
